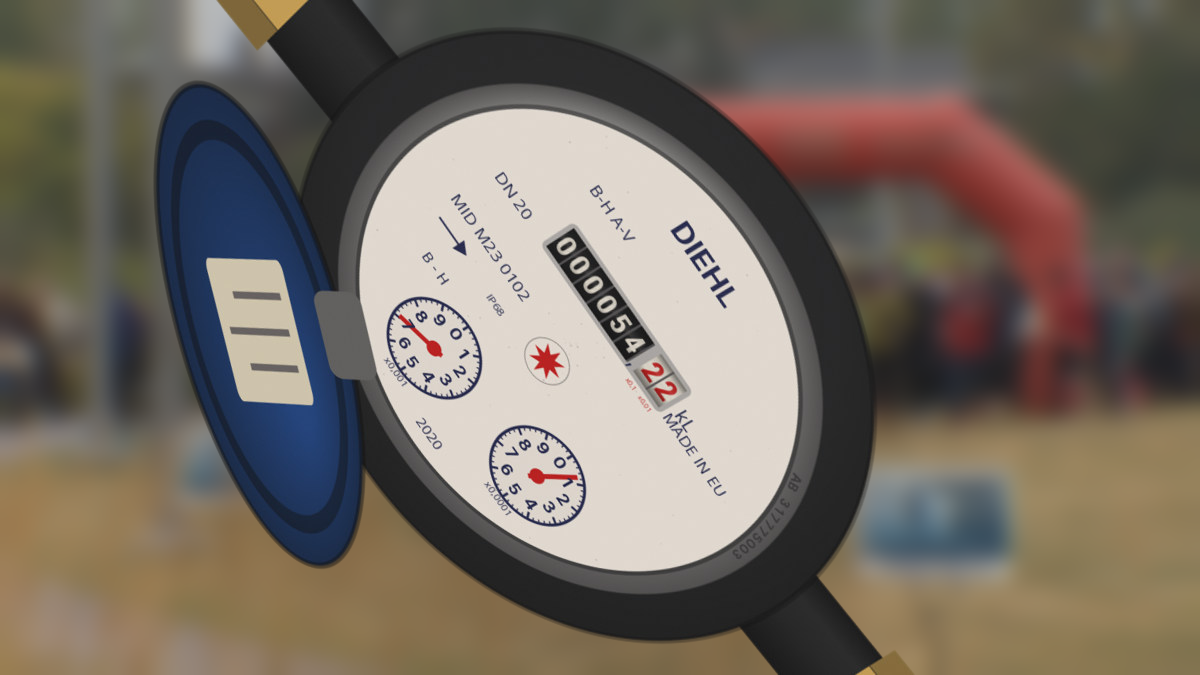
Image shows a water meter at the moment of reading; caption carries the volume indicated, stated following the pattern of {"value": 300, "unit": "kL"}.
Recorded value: {"value": 54.2270, "unit": "kL"}
